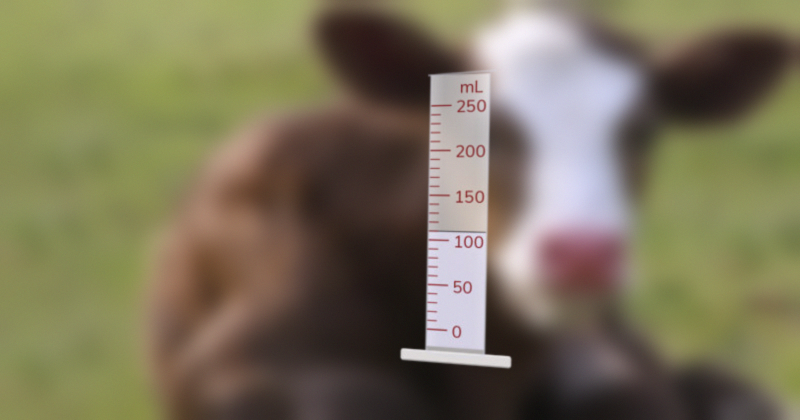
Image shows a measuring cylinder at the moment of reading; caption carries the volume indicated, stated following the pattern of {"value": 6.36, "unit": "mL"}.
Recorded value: {"value": 110, "unit": "mL"}
